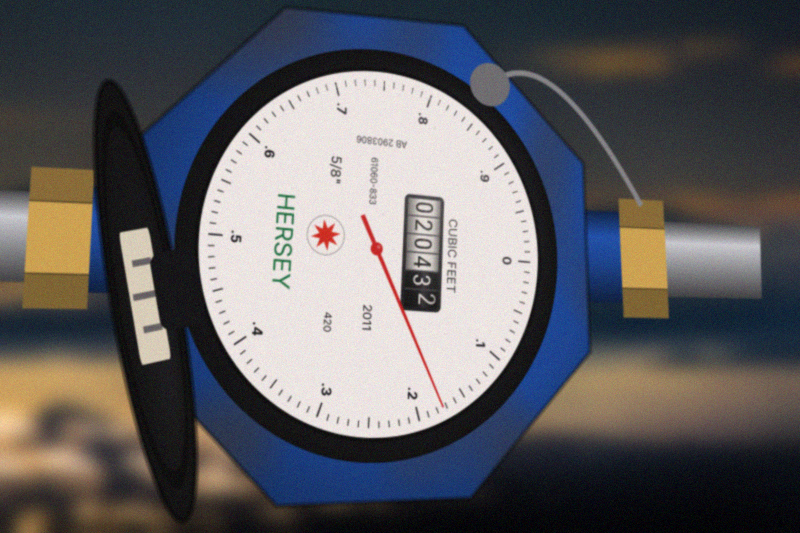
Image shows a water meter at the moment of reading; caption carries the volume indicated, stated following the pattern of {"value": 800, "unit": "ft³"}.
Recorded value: {"value": 20432.17, "unit": "ft³"}
